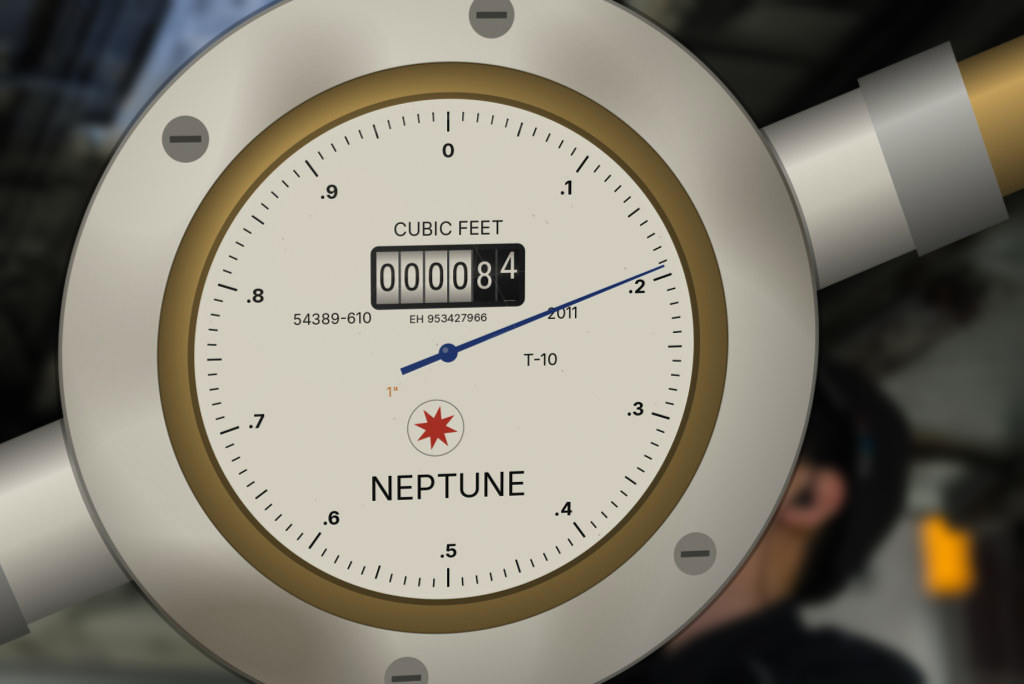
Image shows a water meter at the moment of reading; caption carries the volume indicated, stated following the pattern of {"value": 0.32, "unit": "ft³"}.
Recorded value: {"value": 84.19, "unit": "ft³"}
